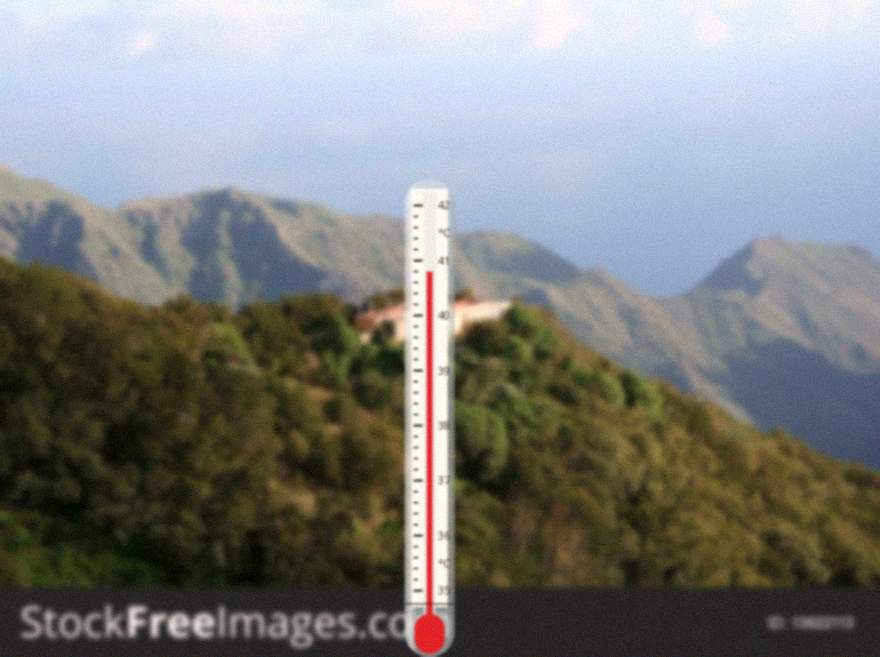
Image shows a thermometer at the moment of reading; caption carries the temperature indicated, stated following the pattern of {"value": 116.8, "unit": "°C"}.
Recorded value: {"value": 40.8, "unit": "°C"}
